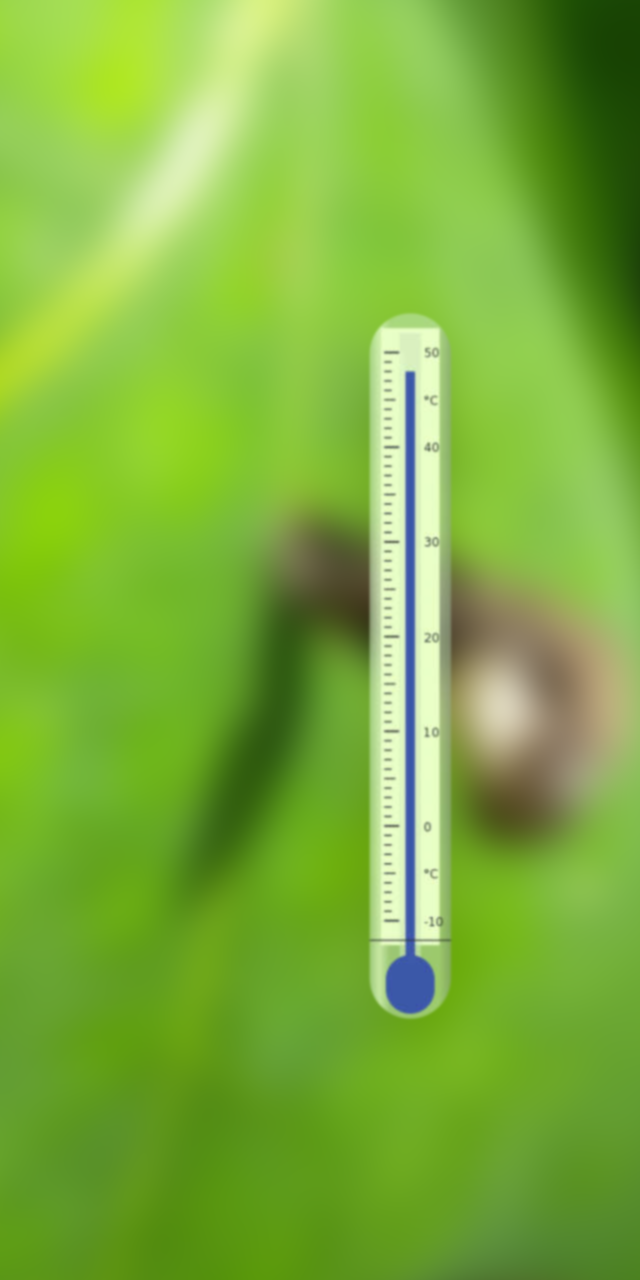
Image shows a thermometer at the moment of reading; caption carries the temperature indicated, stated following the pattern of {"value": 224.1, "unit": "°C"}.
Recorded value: {"value": 48, "unit": "°C"}
